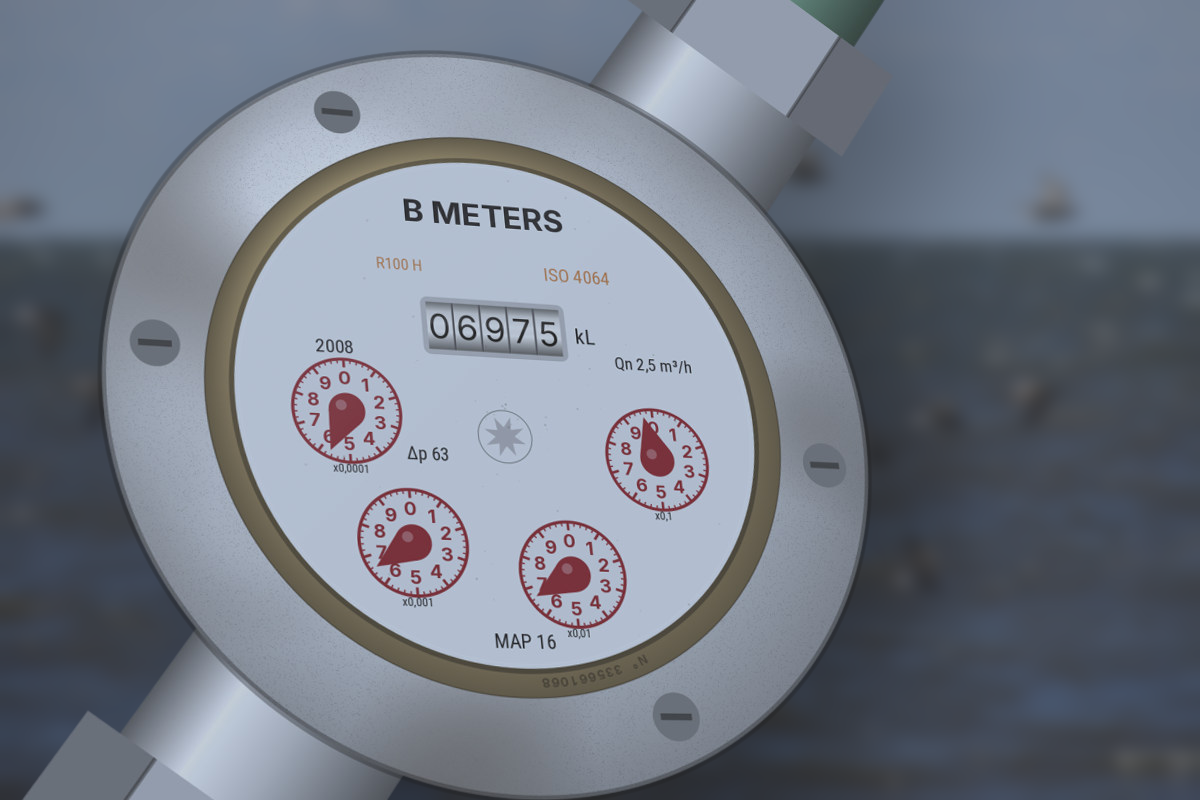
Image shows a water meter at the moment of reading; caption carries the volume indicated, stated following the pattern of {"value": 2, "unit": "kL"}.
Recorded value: {"value": 6974.9665, "unit": "kL"}
